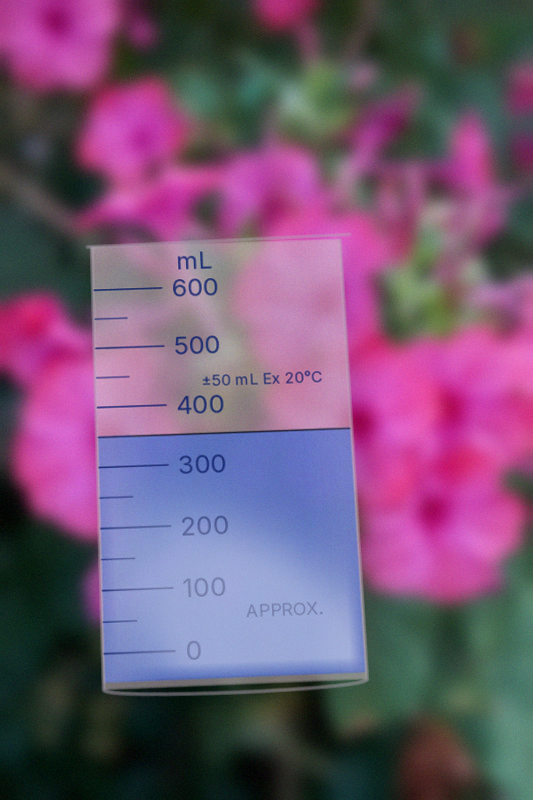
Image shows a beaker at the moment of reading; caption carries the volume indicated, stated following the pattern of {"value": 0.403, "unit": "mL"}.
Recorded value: {"value": 350, "unit": "mL"}
